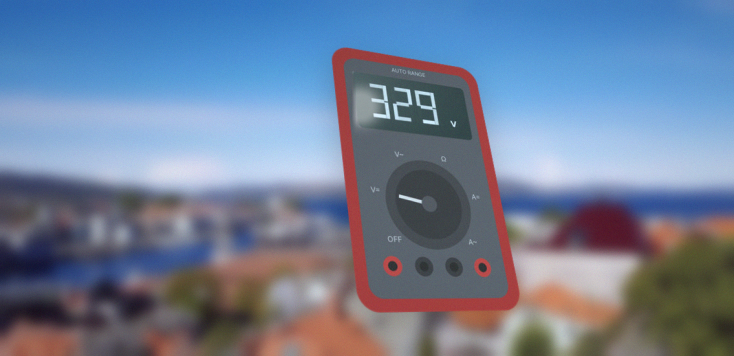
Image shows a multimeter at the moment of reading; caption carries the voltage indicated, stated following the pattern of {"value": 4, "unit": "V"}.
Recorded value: {"value": 329, "unit": "V"}
